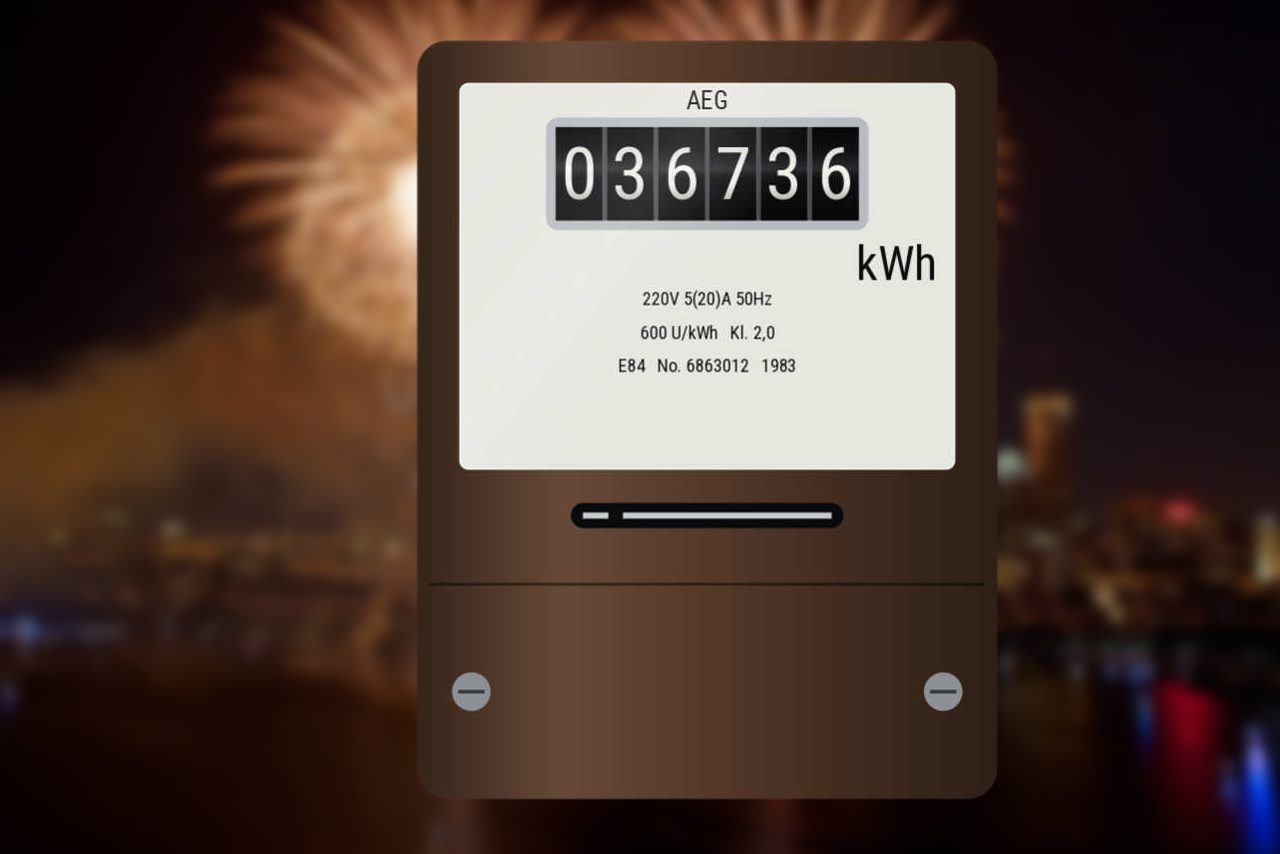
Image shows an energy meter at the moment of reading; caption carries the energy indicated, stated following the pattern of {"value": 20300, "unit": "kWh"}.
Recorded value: {"value": 36736, "unit": "kWh"}
